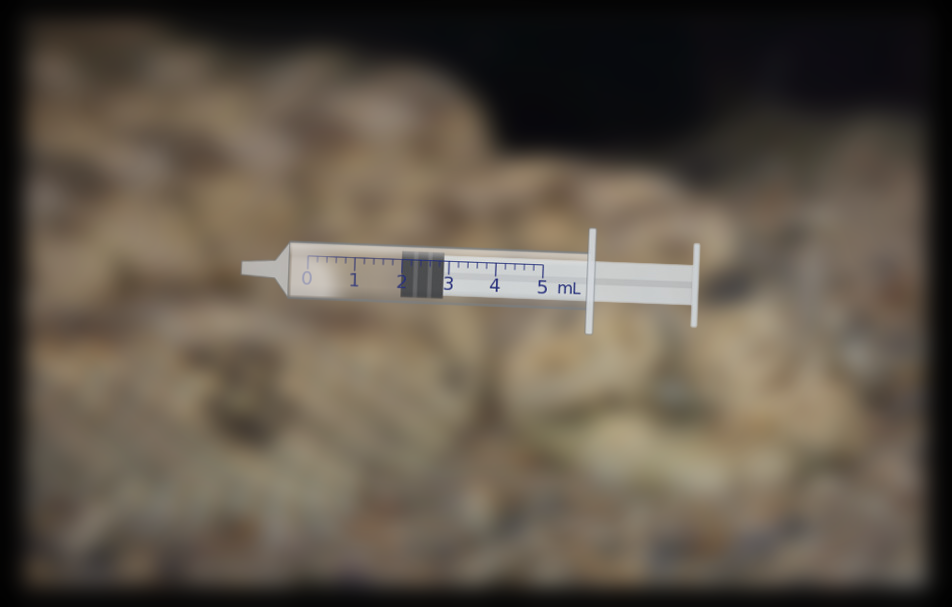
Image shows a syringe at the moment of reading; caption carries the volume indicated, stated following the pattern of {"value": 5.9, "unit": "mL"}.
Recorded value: {"value": 2, "unit": "mL"}
